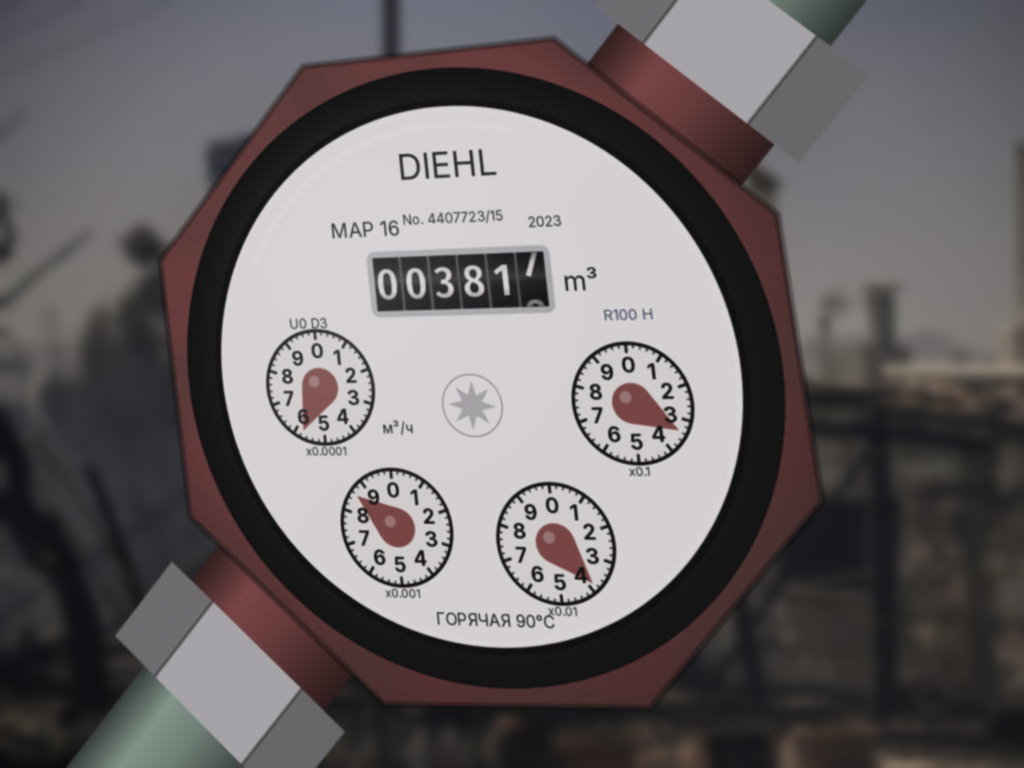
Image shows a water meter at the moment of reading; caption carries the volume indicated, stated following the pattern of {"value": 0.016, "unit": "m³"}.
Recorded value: {"value": 3817.3385, "unit": "m³"}
